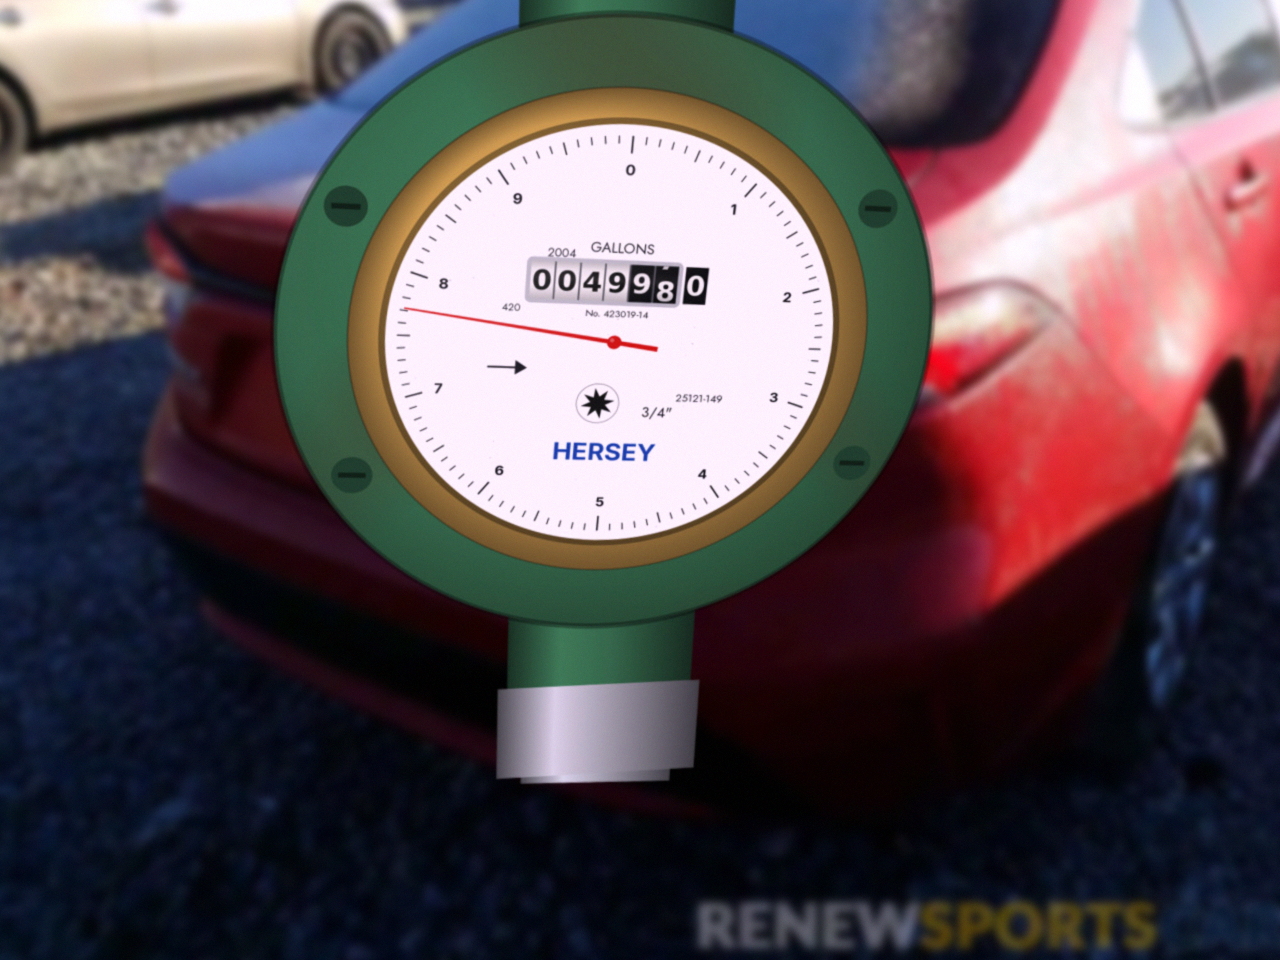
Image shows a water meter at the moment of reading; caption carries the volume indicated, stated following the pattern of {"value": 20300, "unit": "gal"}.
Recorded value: {"value": 49977.7, "unit": "gal"}
